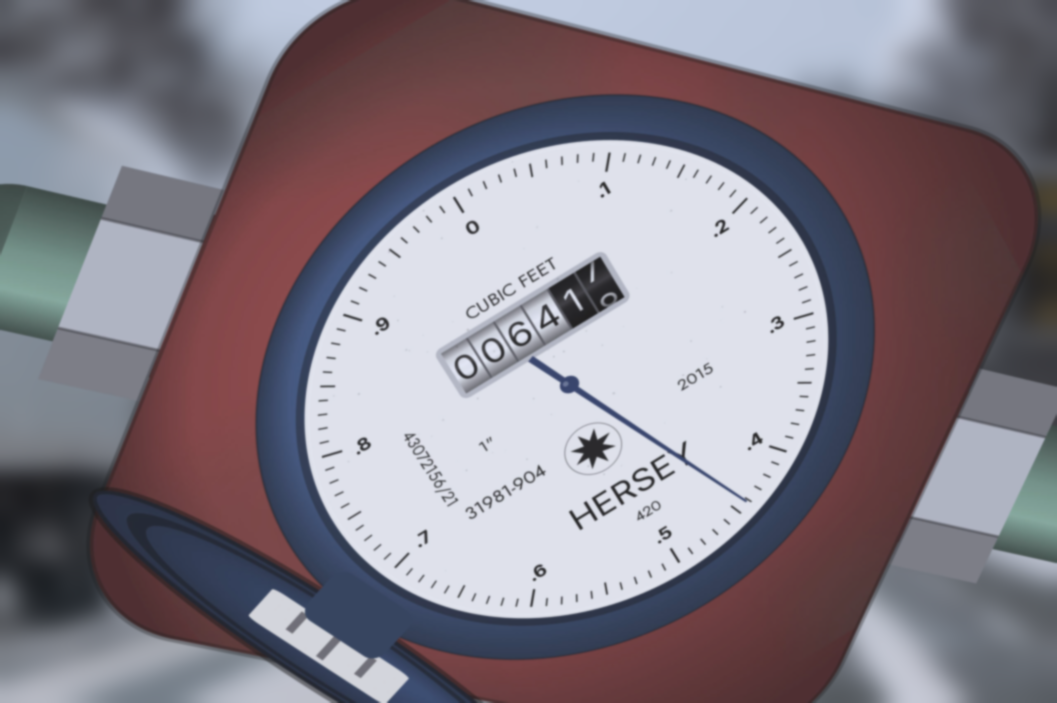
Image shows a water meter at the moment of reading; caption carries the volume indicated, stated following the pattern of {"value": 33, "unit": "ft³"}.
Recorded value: {"value": 6417.44, "unit": "ft³"}
